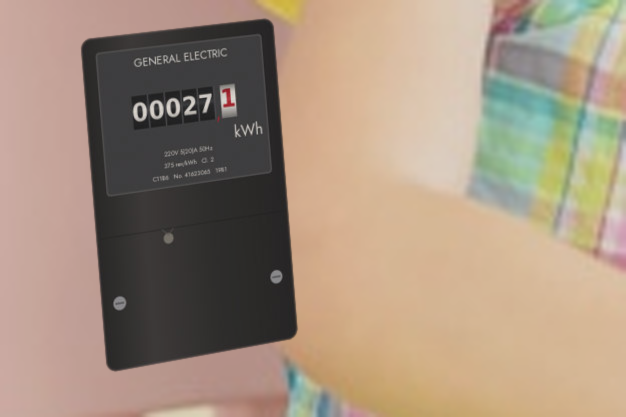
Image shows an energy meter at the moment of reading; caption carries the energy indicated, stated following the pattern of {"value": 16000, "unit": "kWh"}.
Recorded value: {"value": 27.1, "unit": "kWh"}
